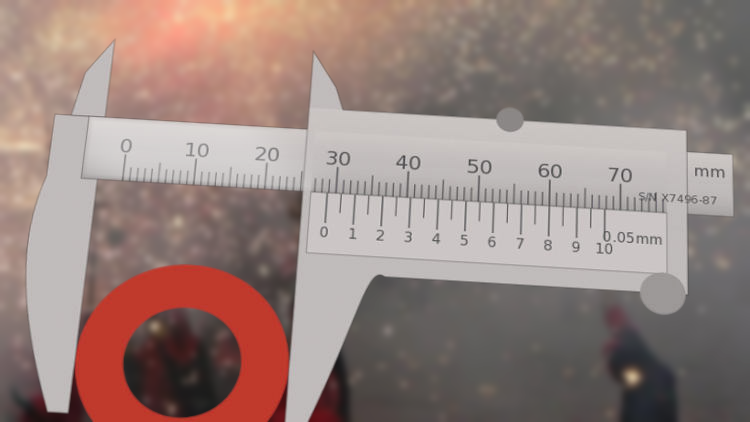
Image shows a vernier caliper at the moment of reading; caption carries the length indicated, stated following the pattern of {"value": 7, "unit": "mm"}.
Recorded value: {"value": 28.8, "unit": "mm"}
